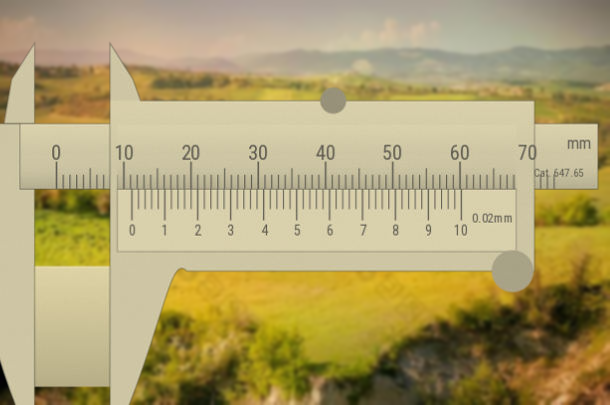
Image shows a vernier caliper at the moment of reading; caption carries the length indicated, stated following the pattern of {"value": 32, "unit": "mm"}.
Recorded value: {"value": 11.2, "unit": "mm"}
